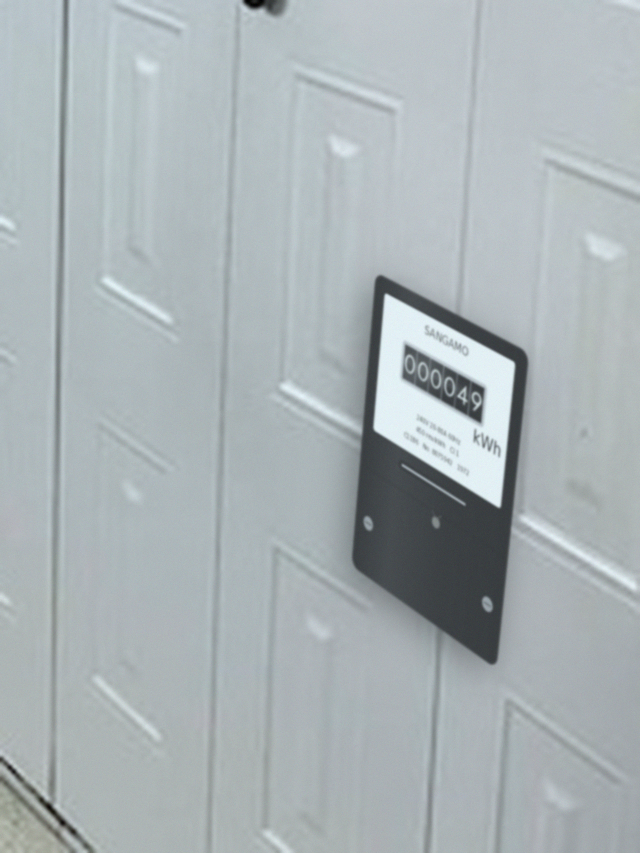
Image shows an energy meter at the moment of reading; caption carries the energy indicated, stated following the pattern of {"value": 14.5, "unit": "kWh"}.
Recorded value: {"value": 49, "unit": "kWh"}
